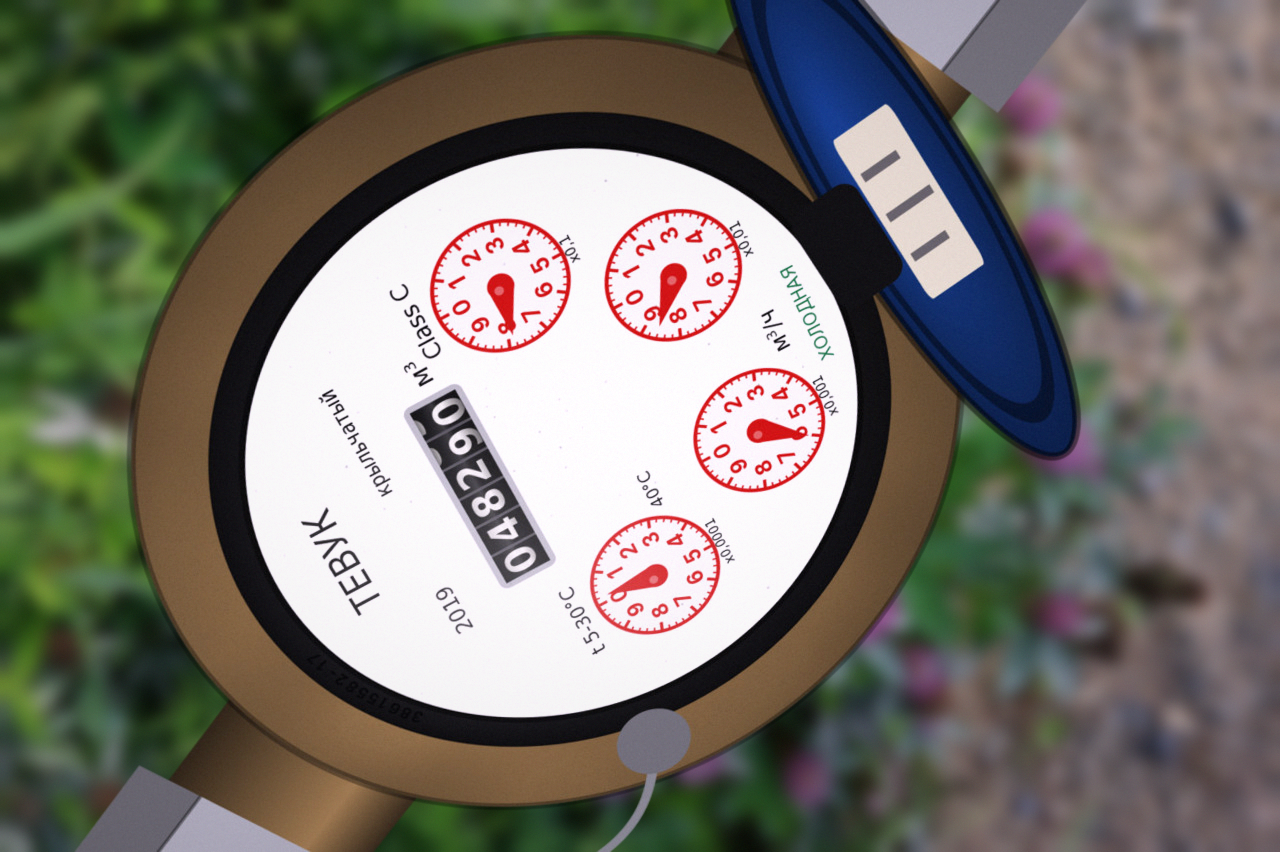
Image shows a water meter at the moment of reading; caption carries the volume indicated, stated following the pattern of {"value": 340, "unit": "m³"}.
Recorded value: {"value": 48289.7860, "unit": "m³"}
